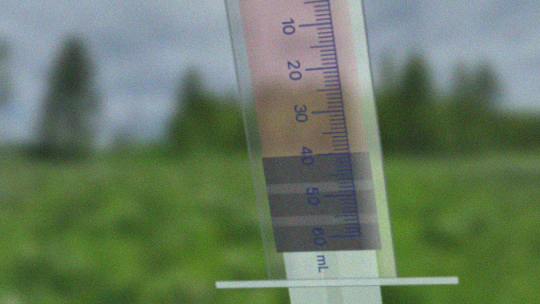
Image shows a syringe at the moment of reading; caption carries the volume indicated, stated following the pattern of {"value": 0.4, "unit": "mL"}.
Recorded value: {"value": 40, "unit": "mL"}
